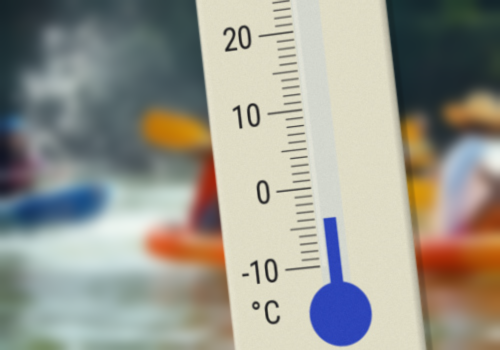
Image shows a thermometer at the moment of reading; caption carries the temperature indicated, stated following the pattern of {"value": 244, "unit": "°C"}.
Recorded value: {"value": -4, "unit": "°C"}
